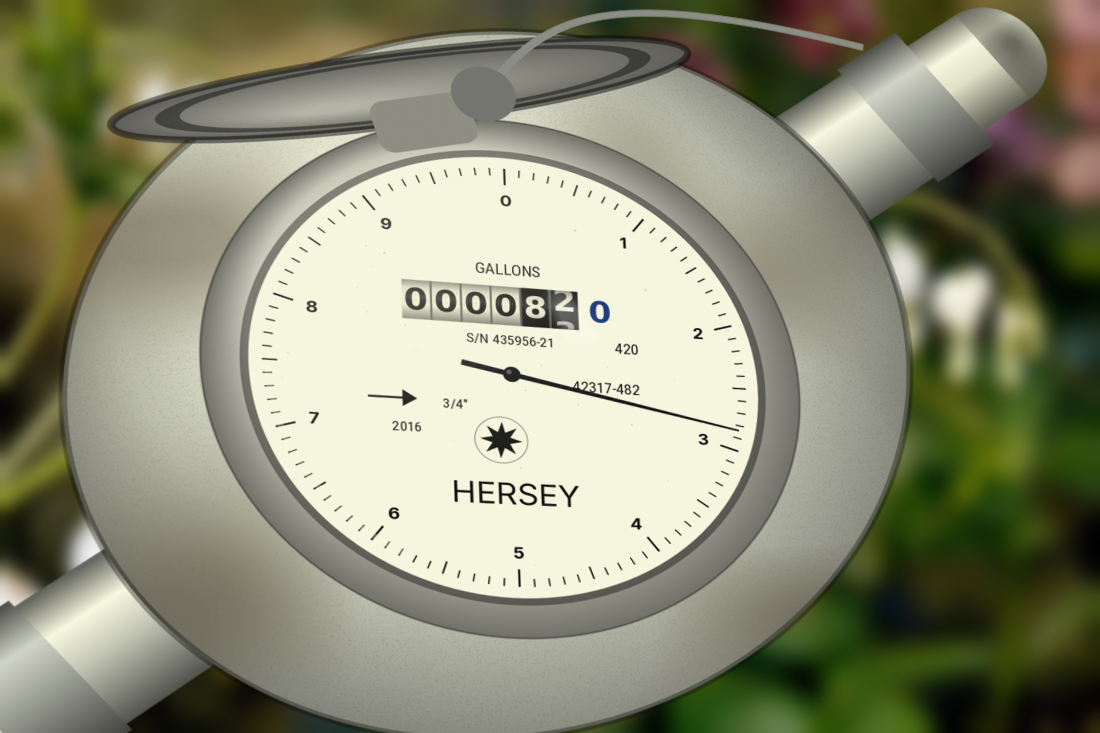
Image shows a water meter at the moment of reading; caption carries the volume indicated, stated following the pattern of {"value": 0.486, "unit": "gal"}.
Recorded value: {"value": 822.8, "unit": "gal"}
